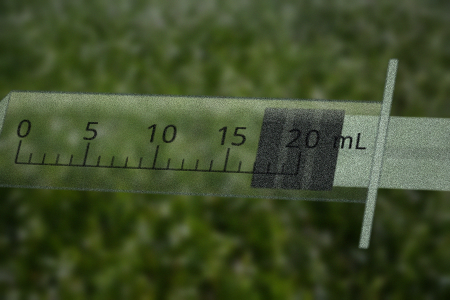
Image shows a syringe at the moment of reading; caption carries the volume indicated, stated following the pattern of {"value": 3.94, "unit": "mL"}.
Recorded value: {"value": 17, "unit": "mL"}
